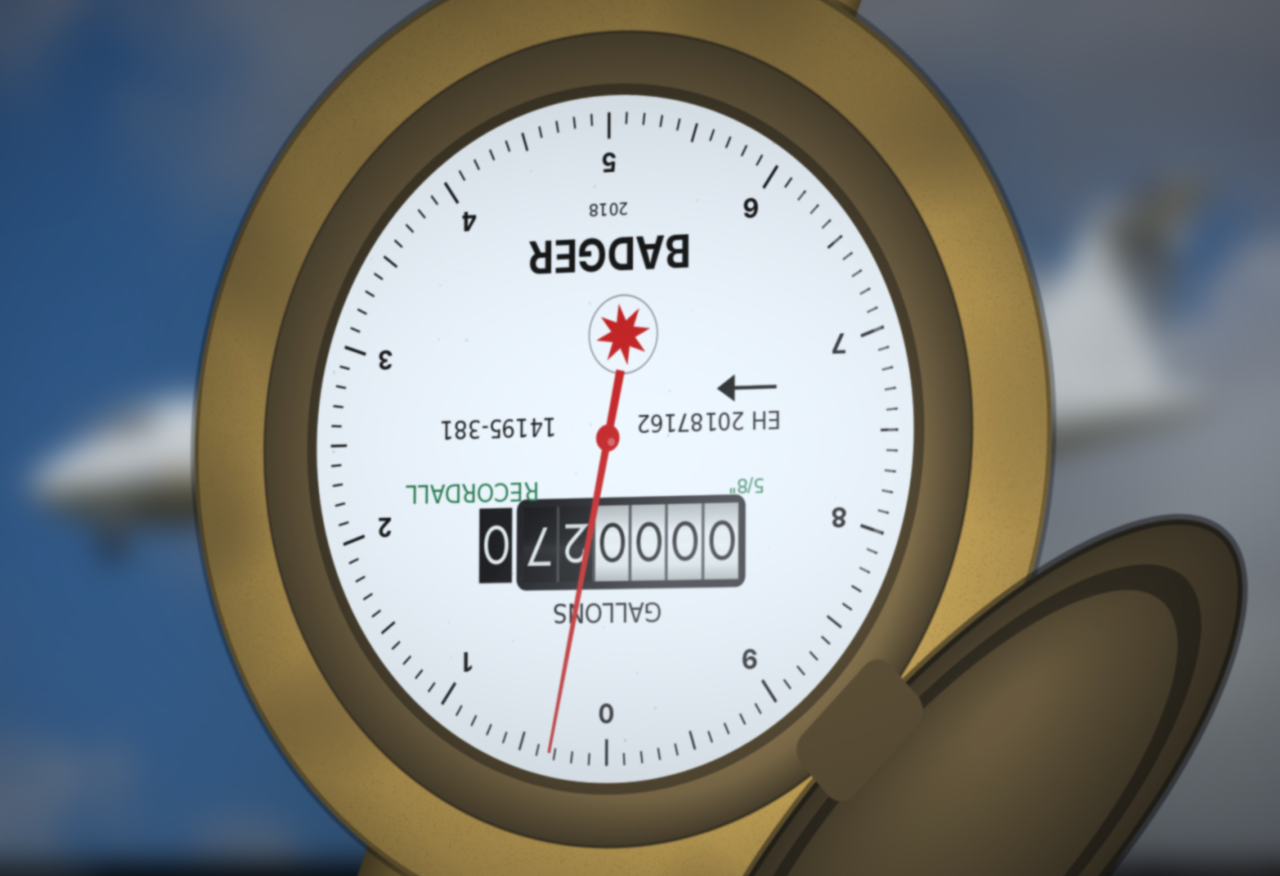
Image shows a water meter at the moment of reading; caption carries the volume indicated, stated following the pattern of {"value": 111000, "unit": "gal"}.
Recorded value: {"value": 270.3, "unit": "gal"}
